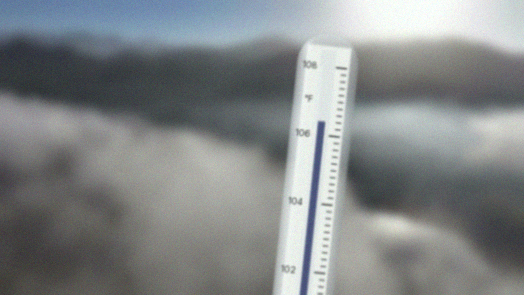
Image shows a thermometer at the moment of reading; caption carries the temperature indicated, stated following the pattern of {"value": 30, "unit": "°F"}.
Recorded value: {"value": 106.4, "unit": "°F"}
